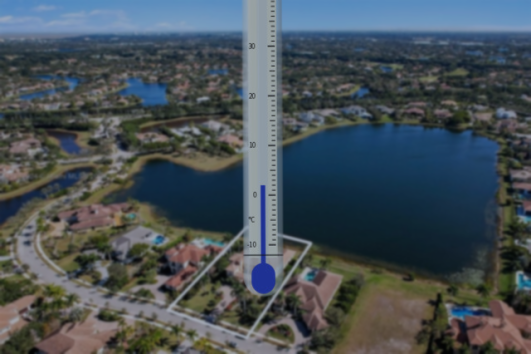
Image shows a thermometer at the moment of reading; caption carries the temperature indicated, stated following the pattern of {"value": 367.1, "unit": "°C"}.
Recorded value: {"value": 2, "unit": "°C"}
